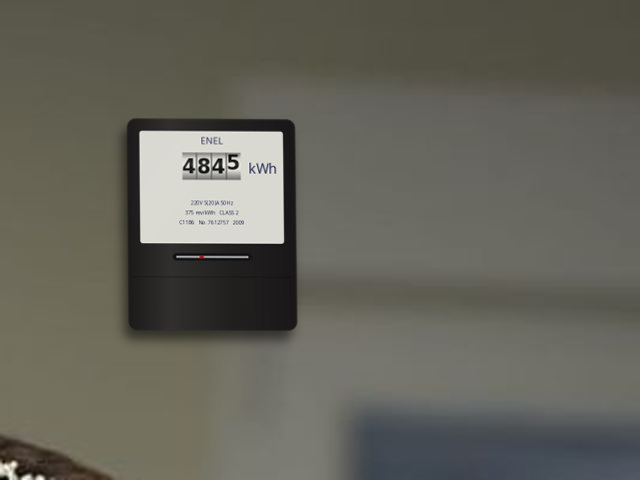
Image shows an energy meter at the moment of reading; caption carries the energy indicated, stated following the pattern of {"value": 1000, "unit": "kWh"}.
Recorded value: {"value": 4845, "unit": "kWh"}
